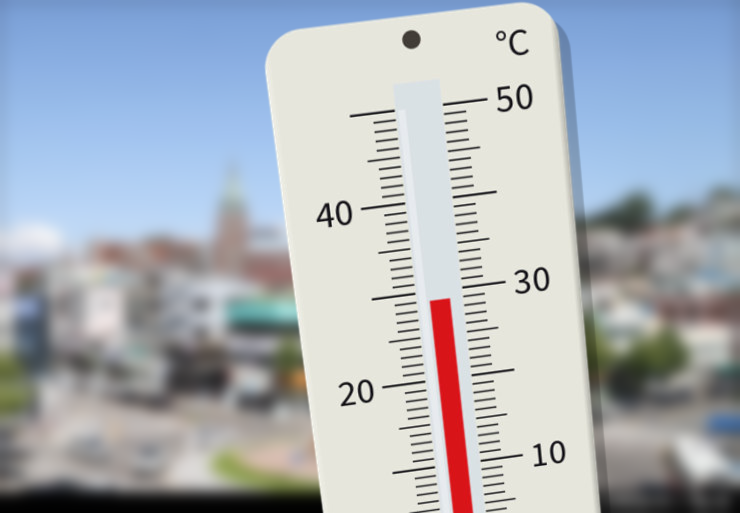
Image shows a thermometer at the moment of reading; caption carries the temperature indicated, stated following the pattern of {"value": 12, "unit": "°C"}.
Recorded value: {"value": 29, "unit": "°C"}
